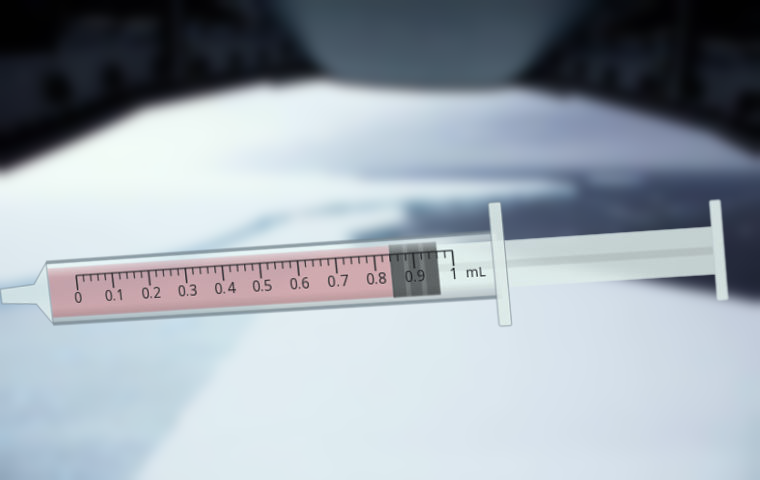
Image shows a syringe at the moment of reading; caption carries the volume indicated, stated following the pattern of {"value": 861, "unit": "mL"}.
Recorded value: {"value": 0.84, "unit": "mL"}
